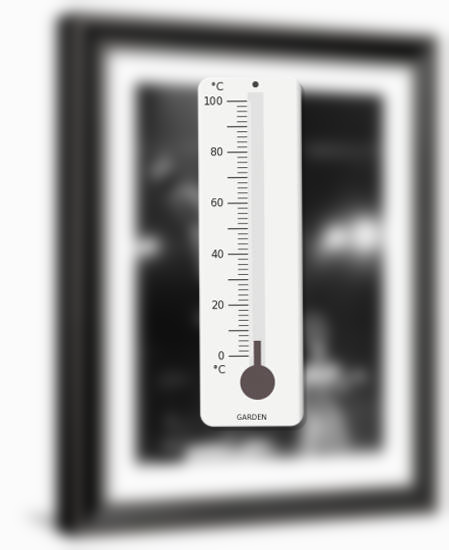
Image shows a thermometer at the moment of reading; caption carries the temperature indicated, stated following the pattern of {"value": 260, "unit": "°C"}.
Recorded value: {"value": 6, "unit": "°C"}
